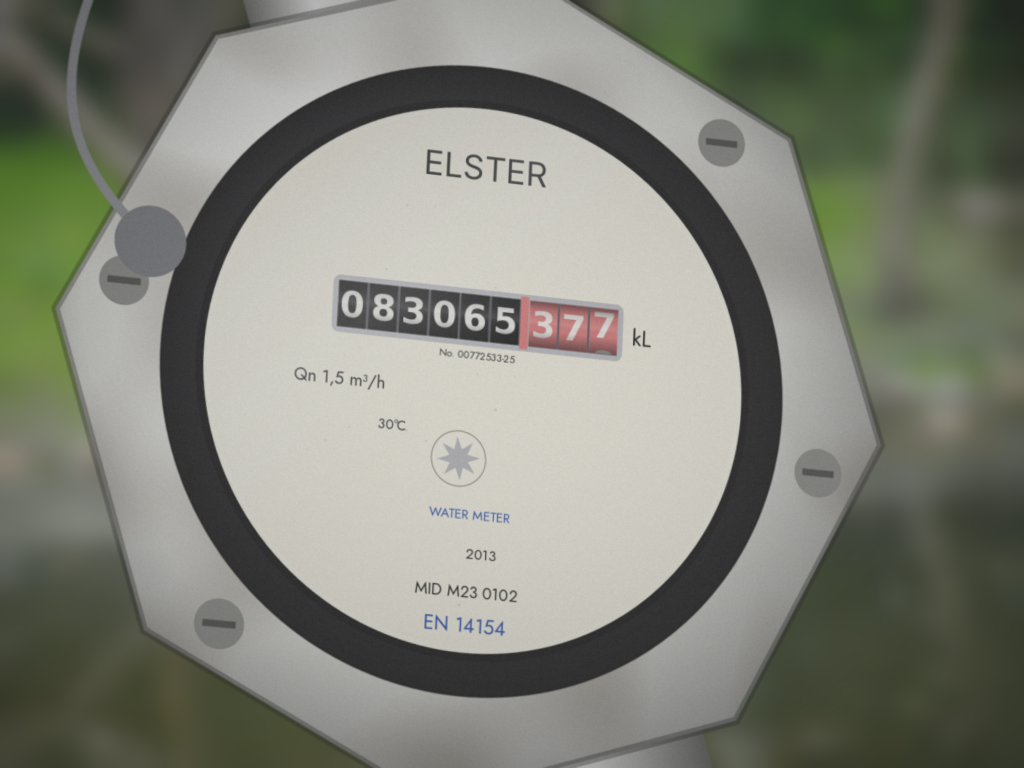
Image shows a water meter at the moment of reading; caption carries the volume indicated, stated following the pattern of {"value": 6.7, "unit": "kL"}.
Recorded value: {"value": 83065.377, "unit": "kL"}
